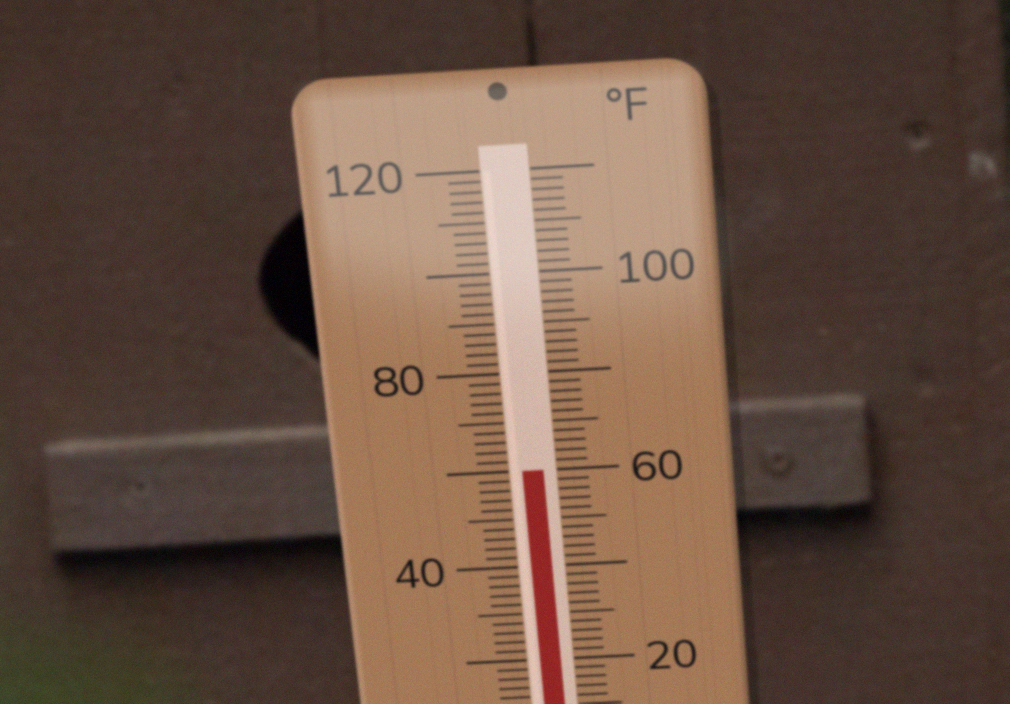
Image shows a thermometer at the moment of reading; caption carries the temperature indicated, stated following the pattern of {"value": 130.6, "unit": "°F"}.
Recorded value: {"value": 60, "unit": "°F"}
